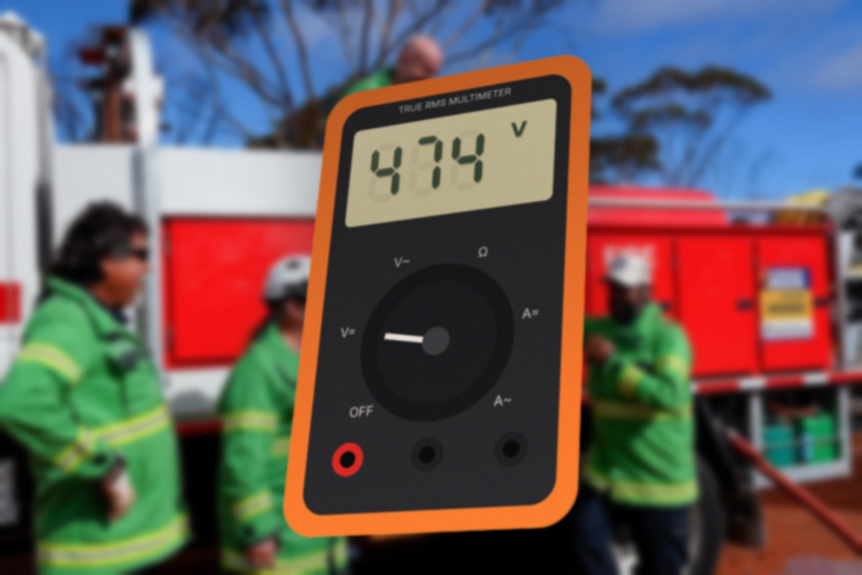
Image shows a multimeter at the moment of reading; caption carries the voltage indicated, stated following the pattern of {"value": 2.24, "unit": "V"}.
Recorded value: {"value": 474, "unit": "V"}
